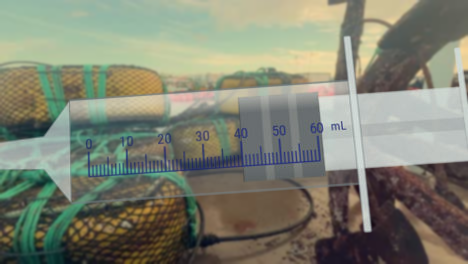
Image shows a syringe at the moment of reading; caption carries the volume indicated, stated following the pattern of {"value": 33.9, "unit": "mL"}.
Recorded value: {"value": 40, "unit": "mL"}
